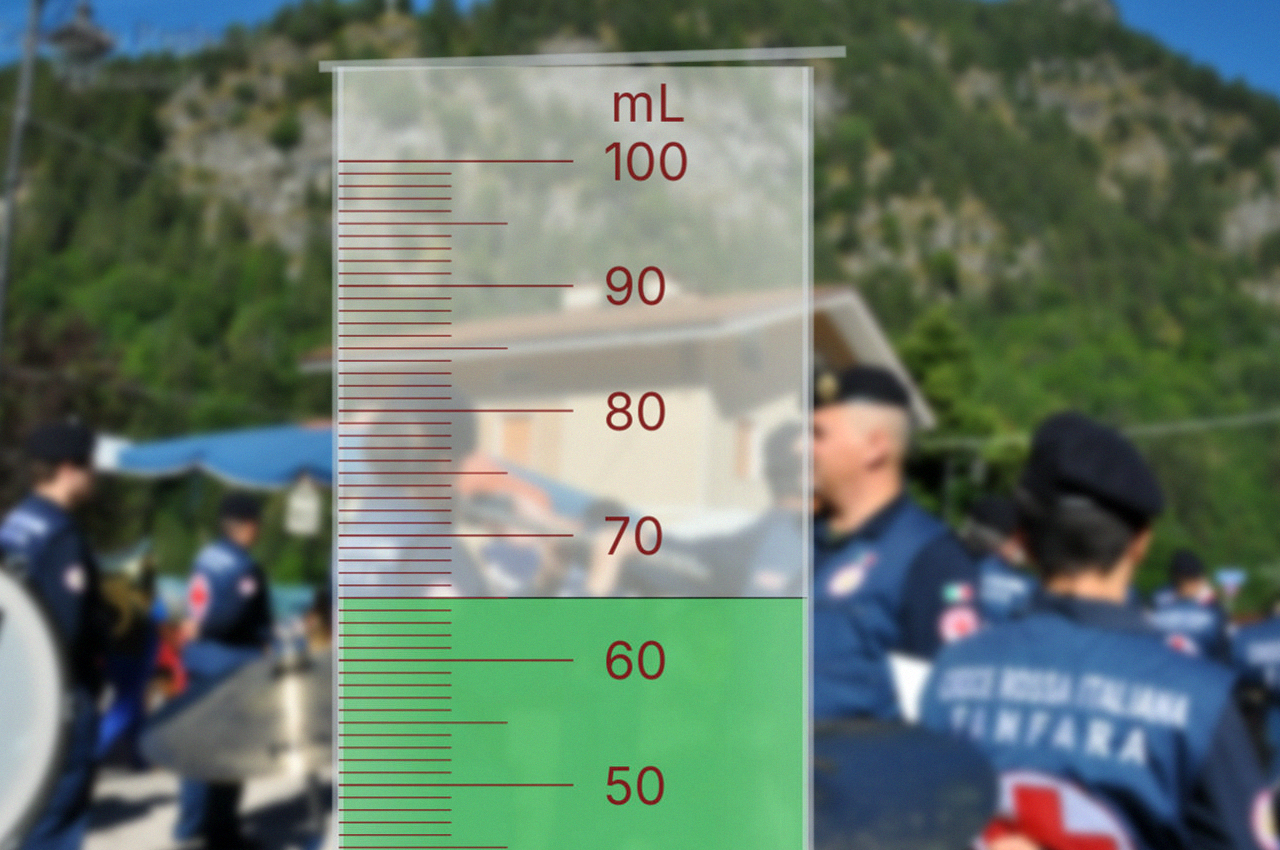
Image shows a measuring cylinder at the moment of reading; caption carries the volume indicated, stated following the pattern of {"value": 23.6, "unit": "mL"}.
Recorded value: {"value": 65, "unit": "mL"}
